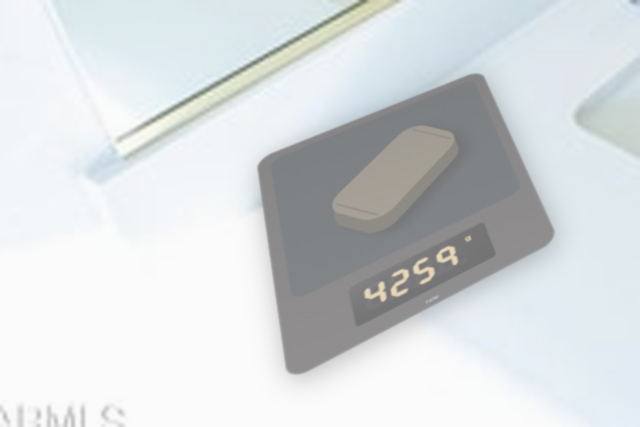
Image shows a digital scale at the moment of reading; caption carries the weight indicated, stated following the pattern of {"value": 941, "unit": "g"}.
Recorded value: {"value": 4259, "unit": "g"}
